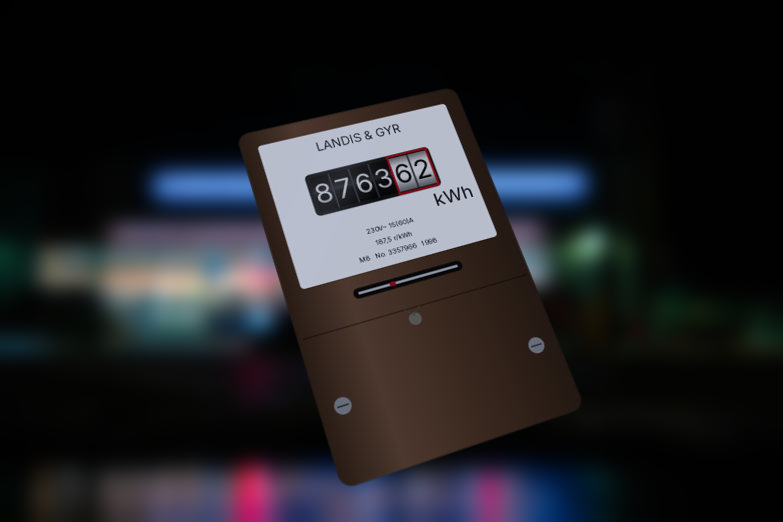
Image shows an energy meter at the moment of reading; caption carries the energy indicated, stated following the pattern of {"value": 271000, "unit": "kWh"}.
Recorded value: {"value": 8763.62, "unit": "kWh"}
